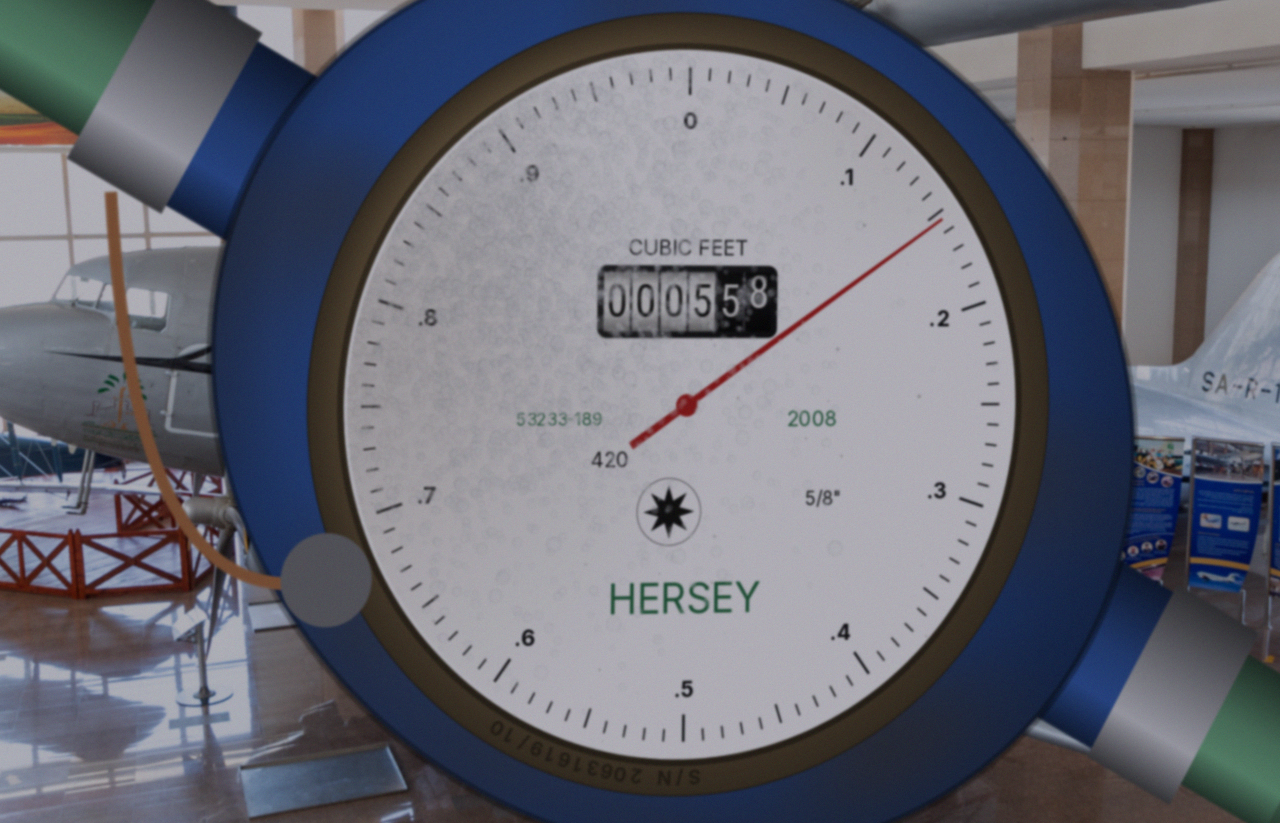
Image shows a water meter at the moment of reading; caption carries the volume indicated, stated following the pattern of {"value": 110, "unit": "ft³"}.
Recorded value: {"value": 558.15, "unit": "ft³"}
